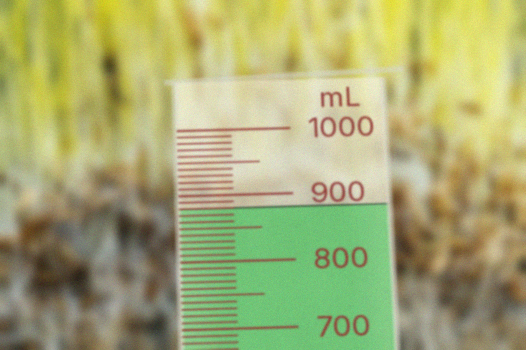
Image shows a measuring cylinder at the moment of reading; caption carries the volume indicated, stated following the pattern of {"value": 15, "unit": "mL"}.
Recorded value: {"value": 880, "unit": "mL"}
